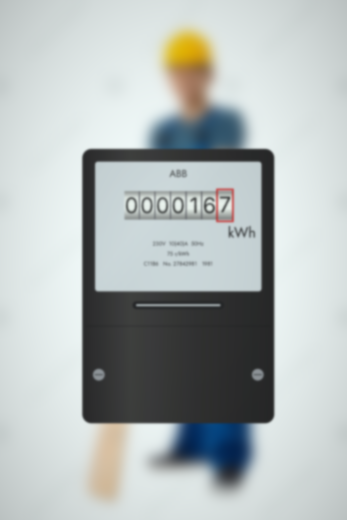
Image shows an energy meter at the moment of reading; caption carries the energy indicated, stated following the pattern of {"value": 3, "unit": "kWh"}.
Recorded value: {"value": 16.7, "unit": "kWh"}
